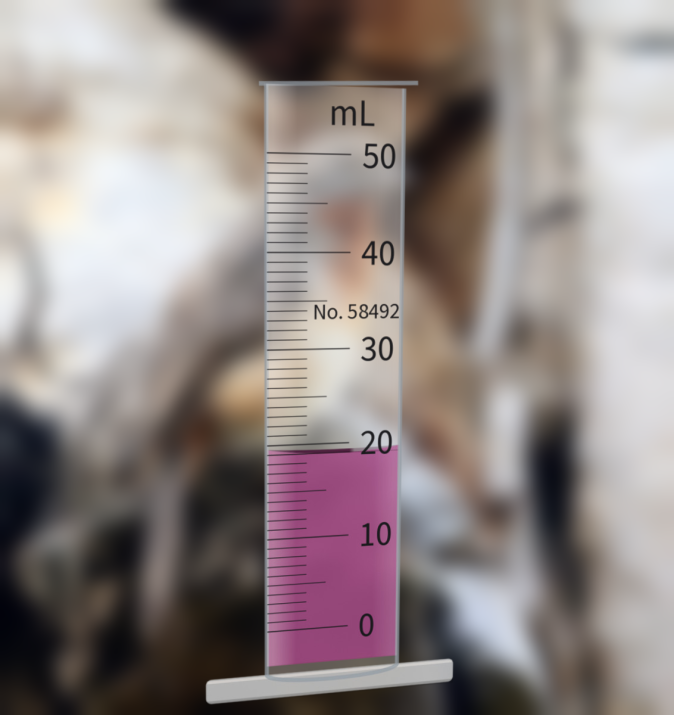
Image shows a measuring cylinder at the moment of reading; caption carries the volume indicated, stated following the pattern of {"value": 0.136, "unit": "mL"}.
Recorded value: {"value": 19, "unit": "mL"}
